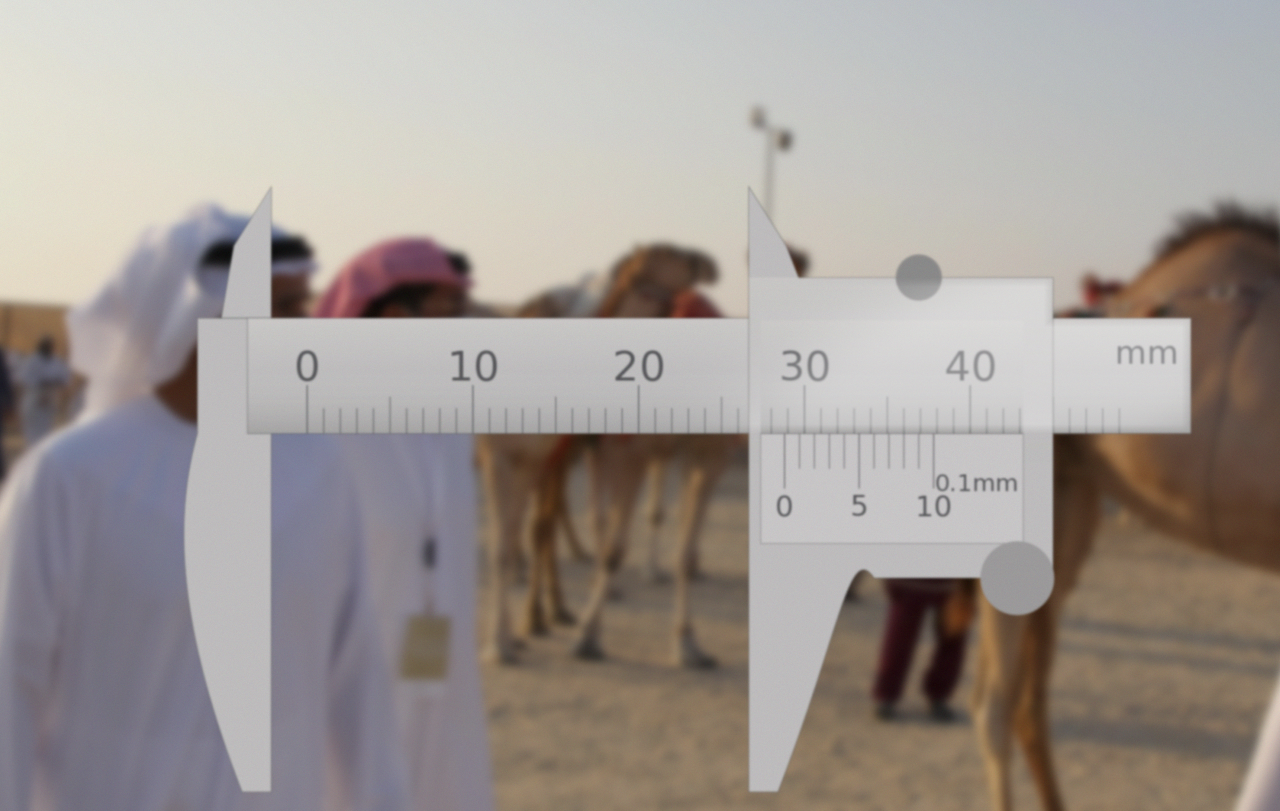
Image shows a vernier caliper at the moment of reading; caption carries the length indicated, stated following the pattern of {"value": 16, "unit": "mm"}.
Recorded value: {"value": 28.8, "unit": "mm"}
